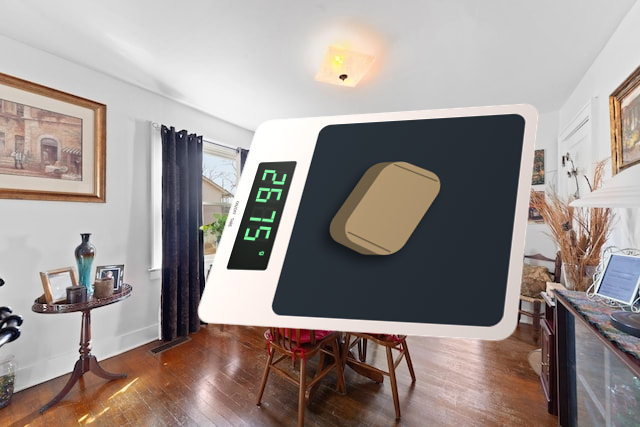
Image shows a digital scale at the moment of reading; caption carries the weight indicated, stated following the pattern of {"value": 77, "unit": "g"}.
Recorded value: {"value": 2675, "unit": "g"}
